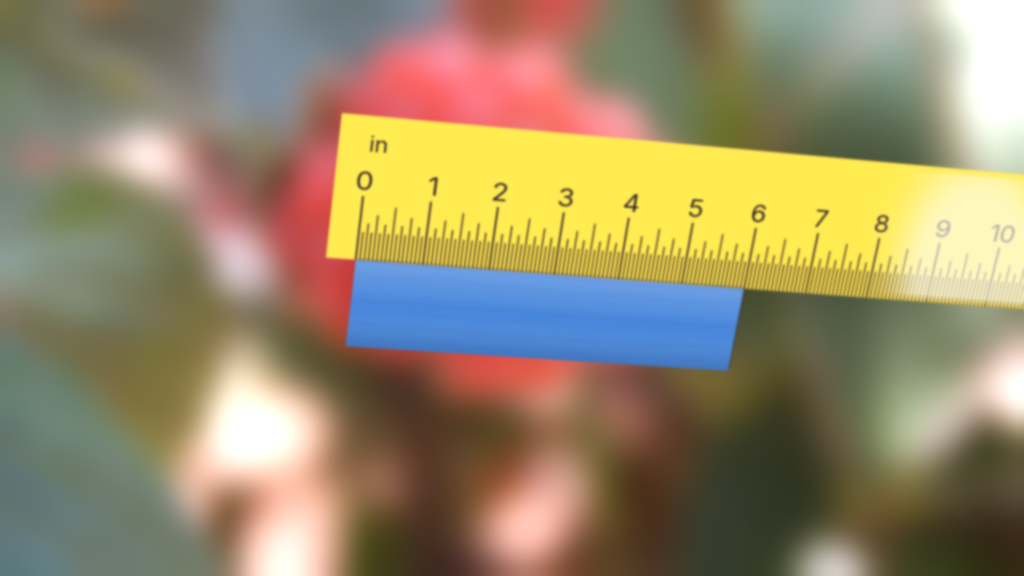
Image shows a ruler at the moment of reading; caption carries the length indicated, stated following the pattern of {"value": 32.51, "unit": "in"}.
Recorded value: {"value": 6, "unit": "in"}
